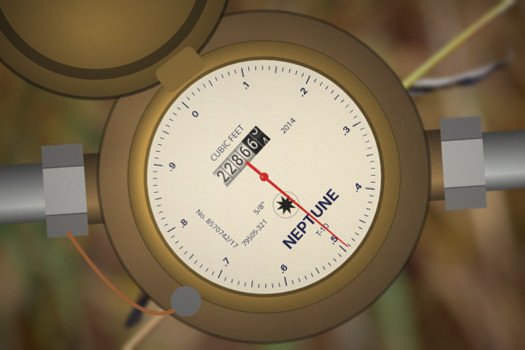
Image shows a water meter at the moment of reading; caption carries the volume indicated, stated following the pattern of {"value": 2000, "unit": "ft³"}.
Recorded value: {"value": 228663.49, "unit": "ft³"}
